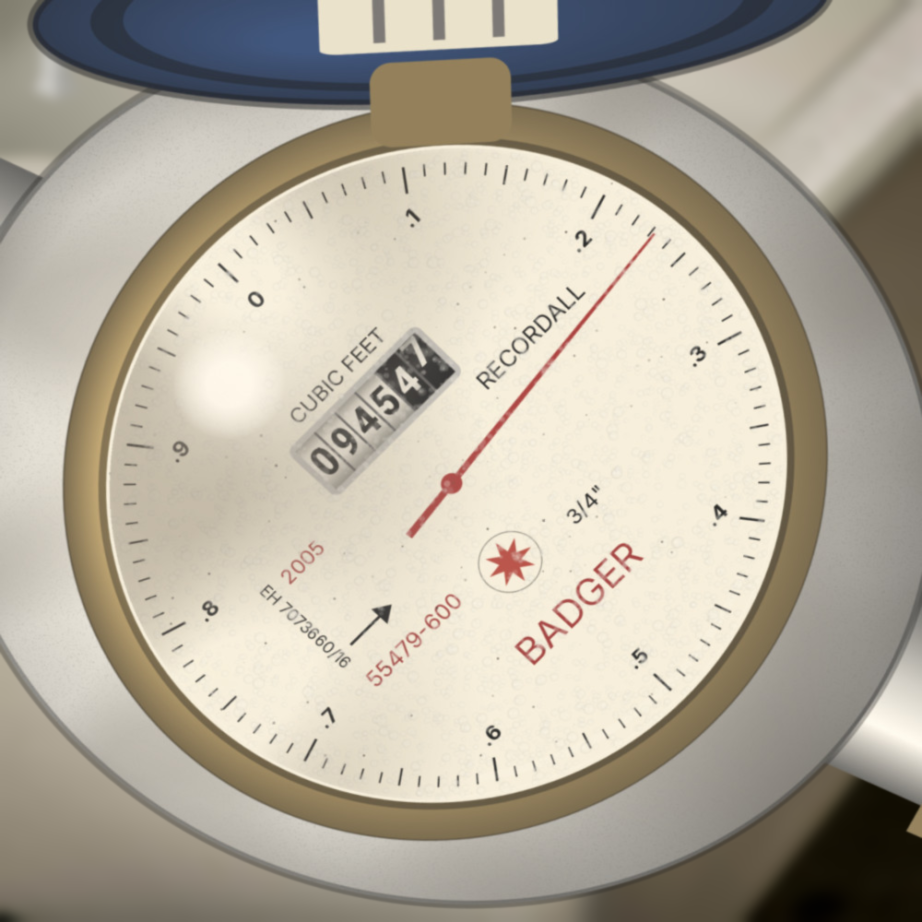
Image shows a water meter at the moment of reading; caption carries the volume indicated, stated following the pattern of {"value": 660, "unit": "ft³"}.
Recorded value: {"value": 94547.23, "unit": "ft³"}
